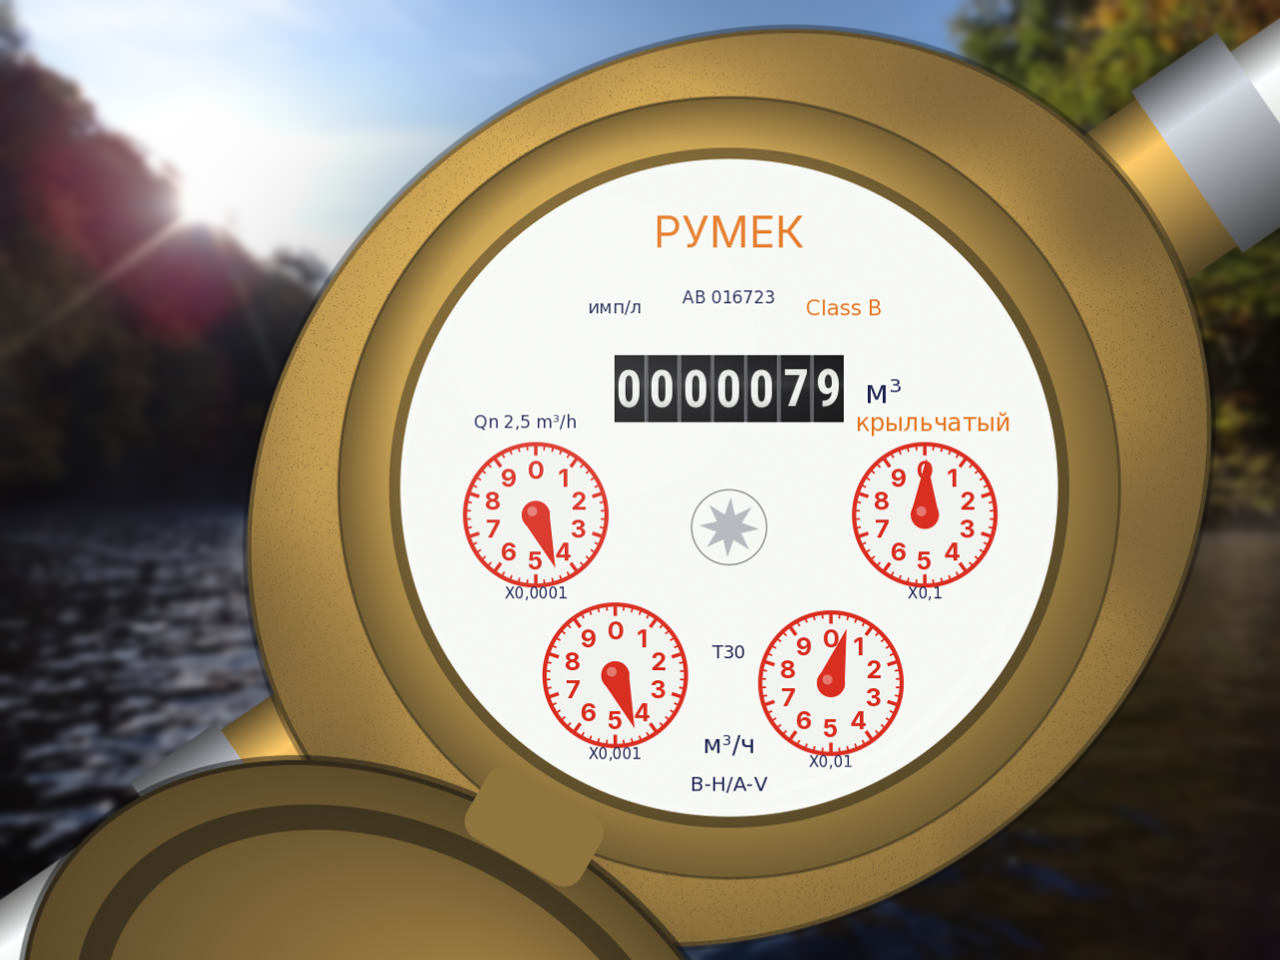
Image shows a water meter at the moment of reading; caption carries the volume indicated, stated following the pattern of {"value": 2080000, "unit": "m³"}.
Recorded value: {"value": 79.0044, "unit": "m³"}
